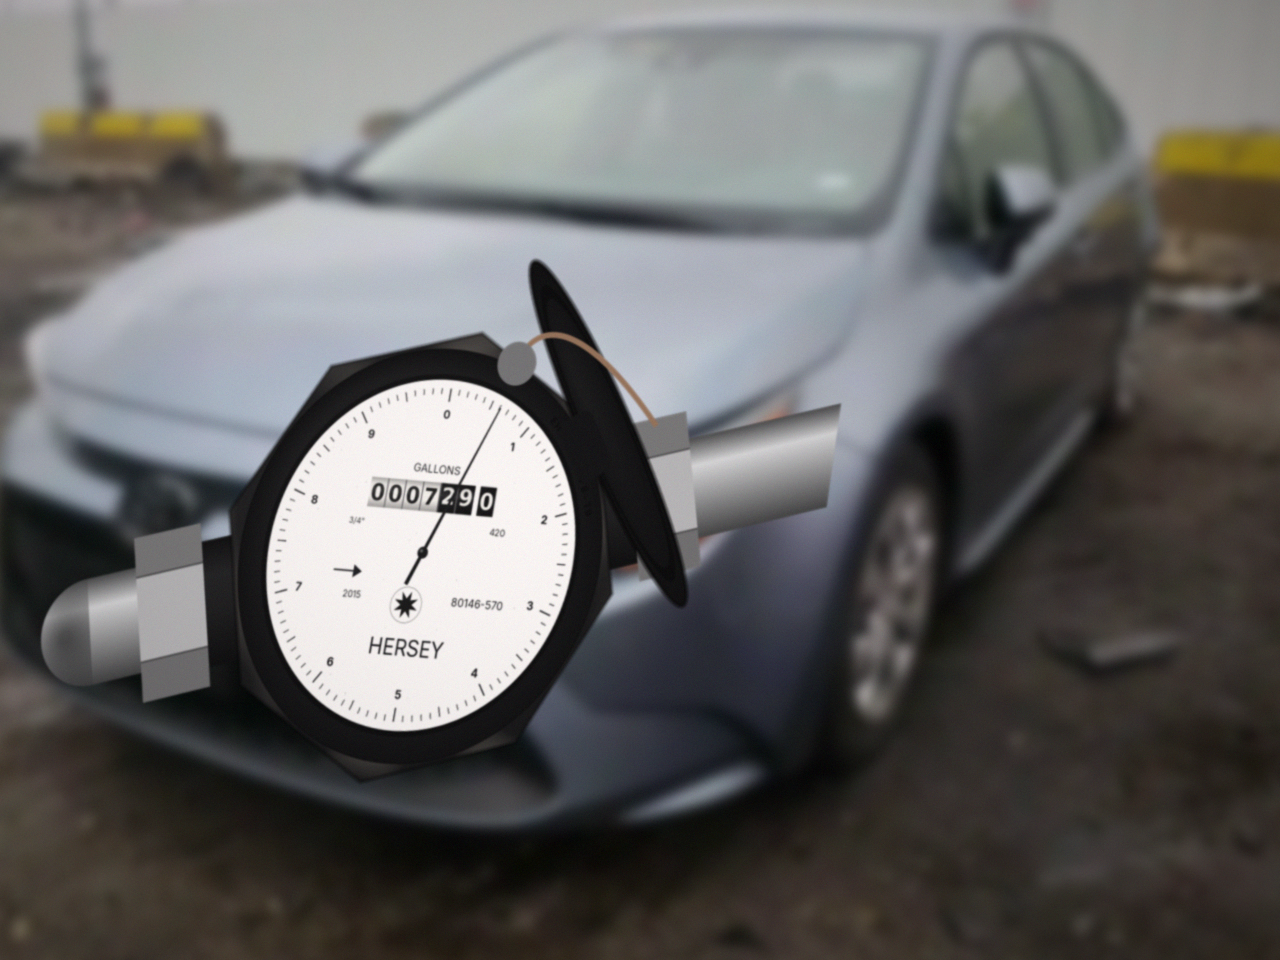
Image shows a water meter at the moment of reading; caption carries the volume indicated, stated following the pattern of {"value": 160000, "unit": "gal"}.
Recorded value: {"value": 7290.6, "unit": "gal"}
